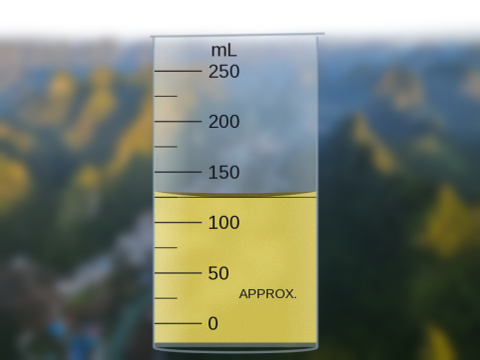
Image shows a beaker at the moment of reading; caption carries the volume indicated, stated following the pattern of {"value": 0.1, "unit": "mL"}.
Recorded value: {"value": 125, "unit": "mL"}
